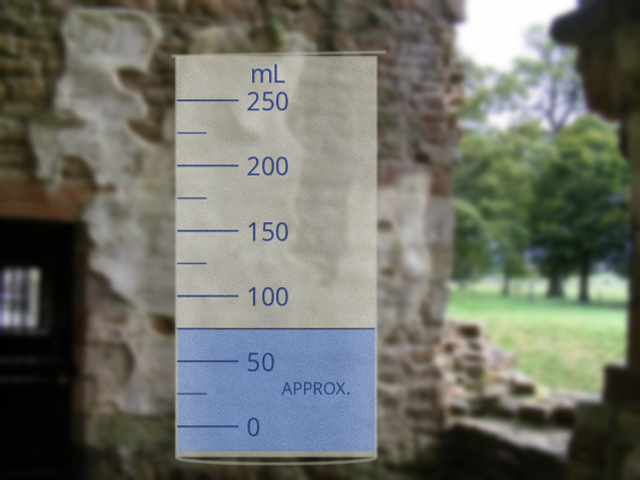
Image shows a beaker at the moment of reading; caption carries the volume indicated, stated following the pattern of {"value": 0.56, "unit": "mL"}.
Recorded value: {"value": 75, "unit": "mL"}
